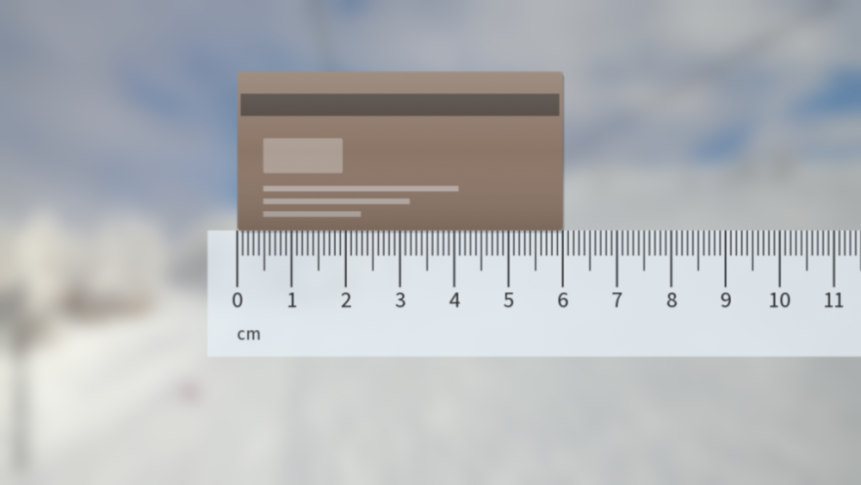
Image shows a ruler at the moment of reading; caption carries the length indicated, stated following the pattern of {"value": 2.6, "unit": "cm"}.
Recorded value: {"value": 6, "unit": "cm"}
